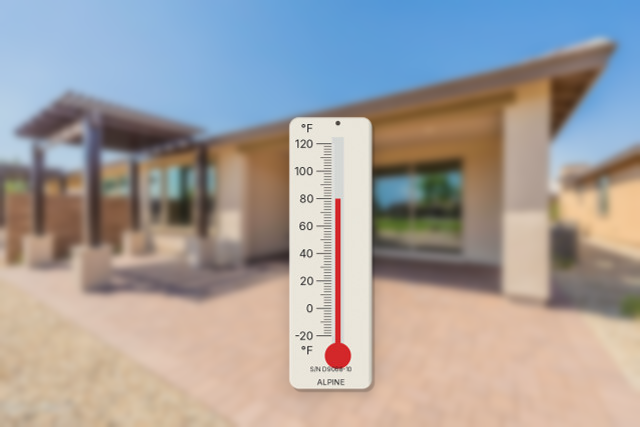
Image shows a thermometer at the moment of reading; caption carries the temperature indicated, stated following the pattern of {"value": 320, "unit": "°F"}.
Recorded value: {"value": 80, "unit": "°F"}
